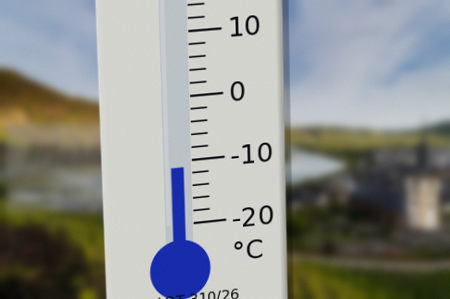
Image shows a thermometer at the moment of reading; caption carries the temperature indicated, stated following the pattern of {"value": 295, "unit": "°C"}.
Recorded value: {"value": -11, "unit": "°C"}
